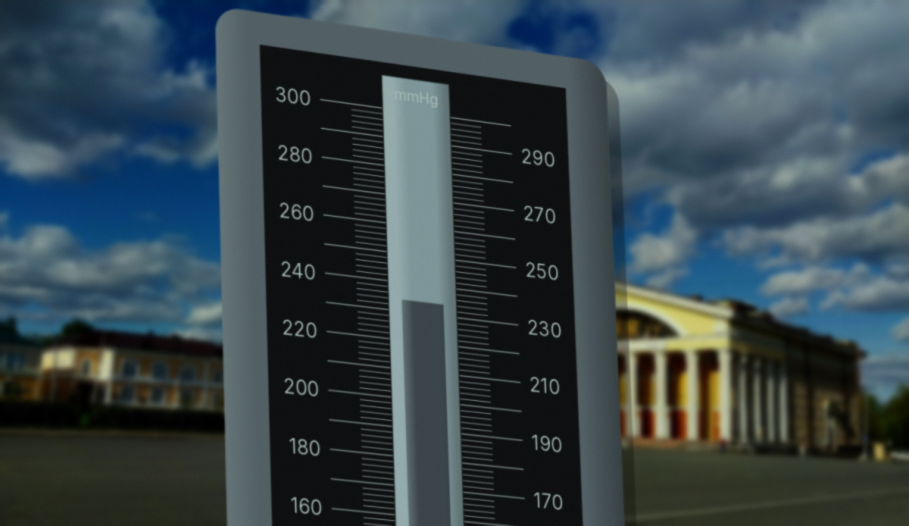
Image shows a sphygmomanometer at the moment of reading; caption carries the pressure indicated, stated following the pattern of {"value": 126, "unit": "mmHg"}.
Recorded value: {"value": 234, "unit": "mmHg"}
